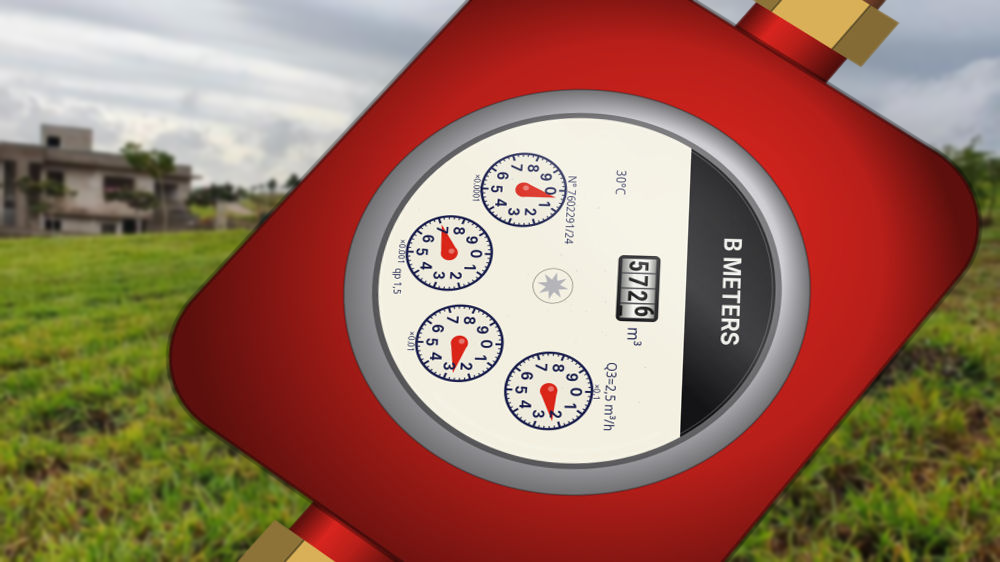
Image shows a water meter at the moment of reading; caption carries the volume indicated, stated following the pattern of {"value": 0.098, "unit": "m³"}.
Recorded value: {"value": 5726.2270, "unit": "m³"}
